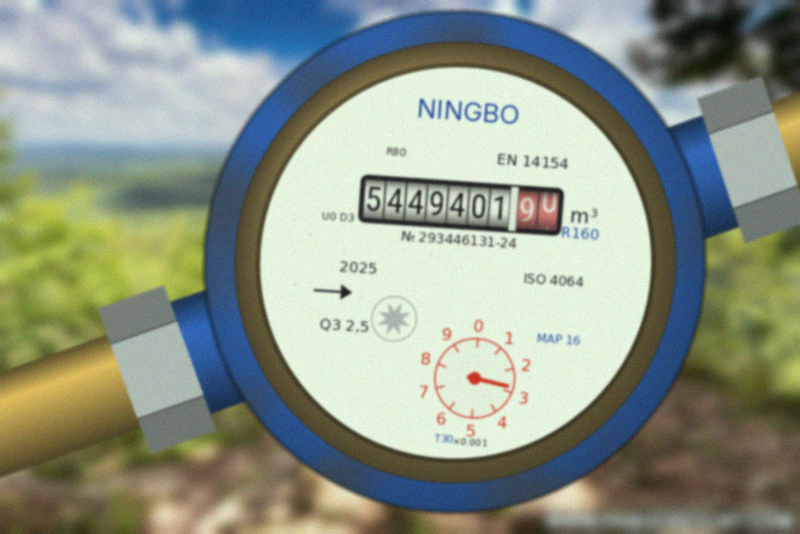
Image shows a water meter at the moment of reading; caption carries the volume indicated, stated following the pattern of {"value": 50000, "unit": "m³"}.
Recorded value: {"value": 5449401.902, "unit": "m³"}
